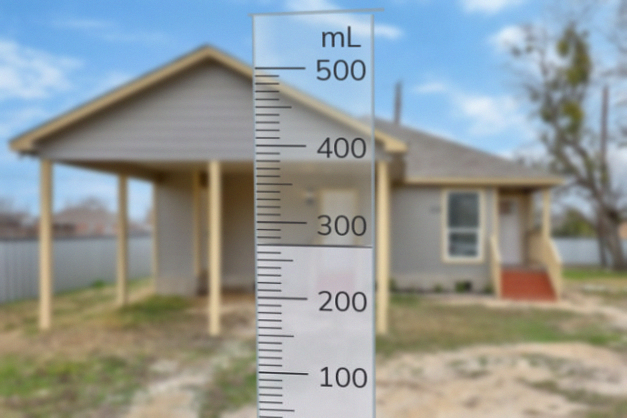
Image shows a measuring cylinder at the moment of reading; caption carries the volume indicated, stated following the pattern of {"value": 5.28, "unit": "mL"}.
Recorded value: {"value": 270, "unit": "mL"}
